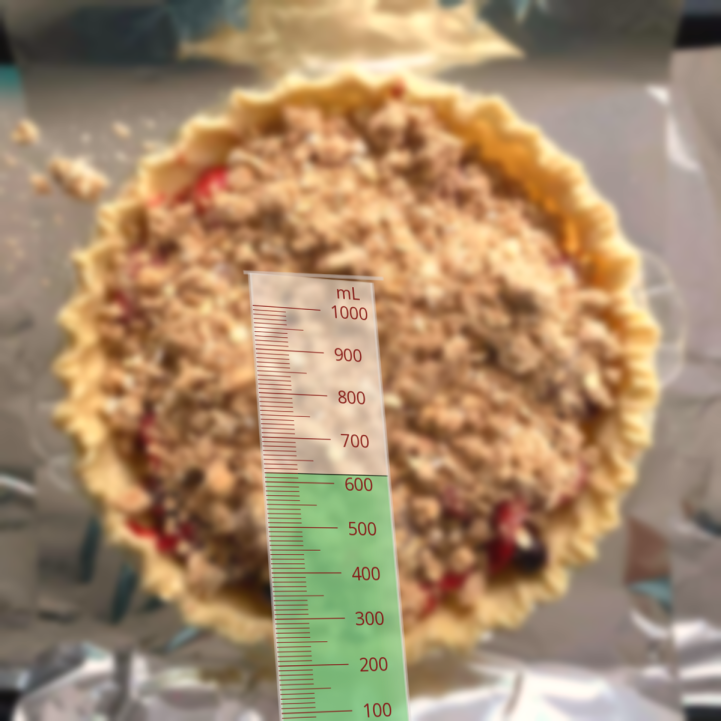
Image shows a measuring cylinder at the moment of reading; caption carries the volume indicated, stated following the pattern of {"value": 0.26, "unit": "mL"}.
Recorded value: {"value": 620, "unit": "mL"}
